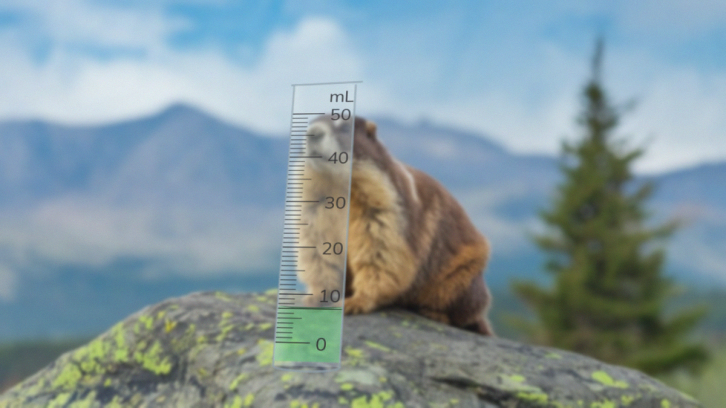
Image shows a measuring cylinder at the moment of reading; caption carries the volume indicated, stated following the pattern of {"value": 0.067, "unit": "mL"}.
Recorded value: {"value": 7, "unit": "mL"}
